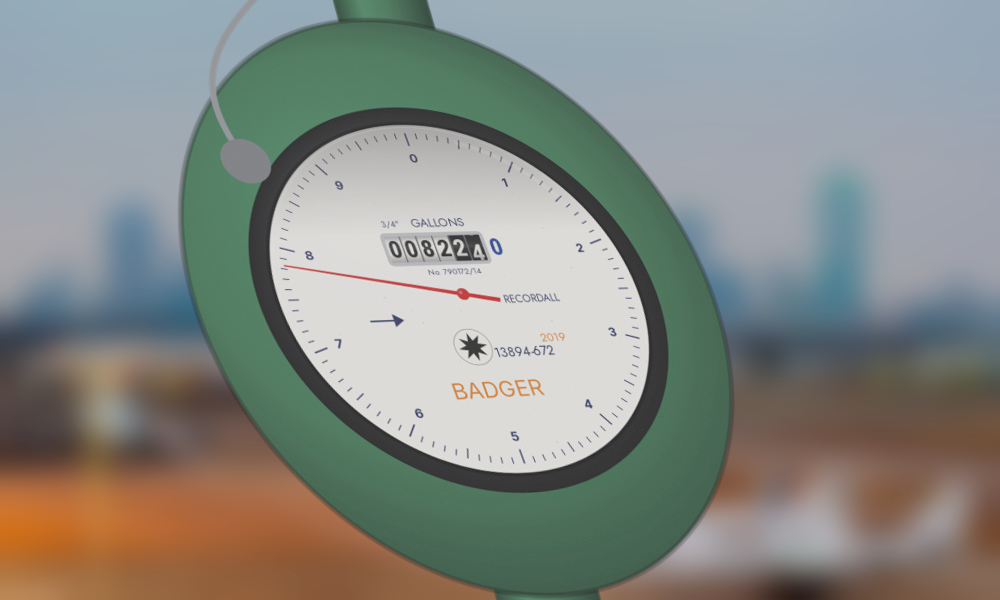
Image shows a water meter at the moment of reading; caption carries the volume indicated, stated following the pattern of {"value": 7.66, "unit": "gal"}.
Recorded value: {"value": 82237.8, "unit": "gal"}
